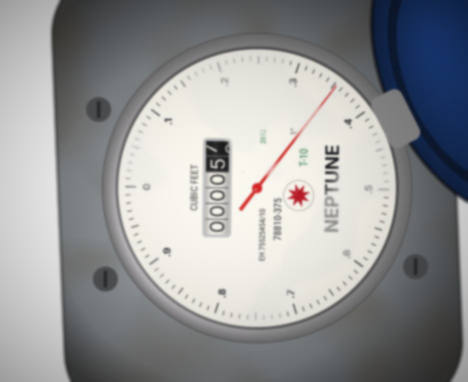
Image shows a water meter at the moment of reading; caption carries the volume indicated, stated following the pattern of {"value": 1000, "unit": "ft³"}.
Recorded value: {"value": 57.35, "unit": "ft³"}
